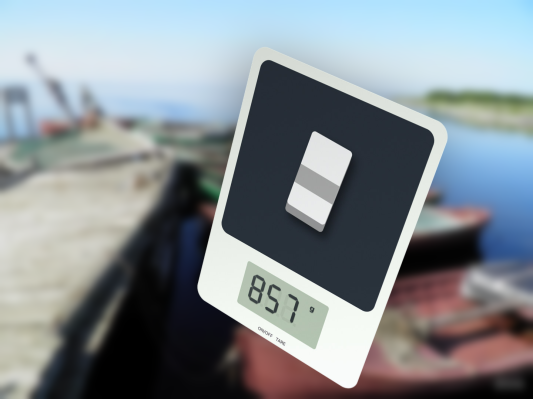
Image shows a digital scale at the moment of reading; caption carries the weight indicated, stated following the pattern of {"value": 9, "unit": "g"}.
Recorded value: {"value": 857, "unit": "g"}
